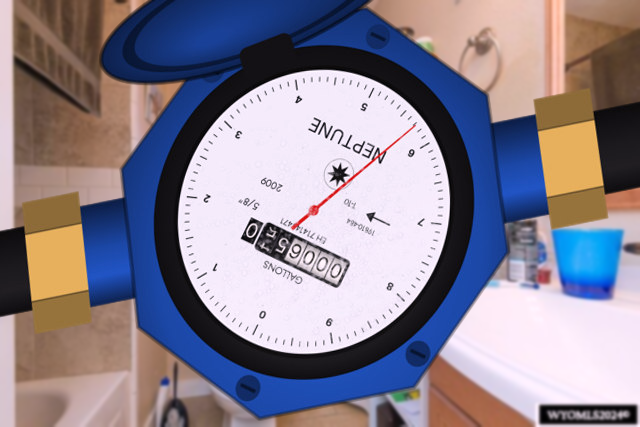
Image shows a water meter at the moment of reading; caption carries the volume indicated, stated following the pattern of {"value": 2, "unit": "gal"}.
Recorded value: {"value": 6545.7, "unit": "gal"}
